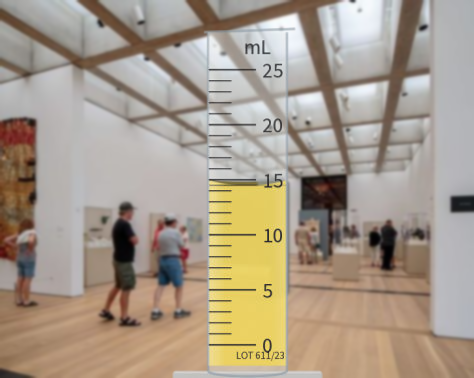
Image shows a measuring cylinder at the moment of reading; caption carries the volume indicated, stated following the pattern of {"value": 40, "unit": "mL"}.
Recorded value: {"value": 14.5, "unit": "mL"}
